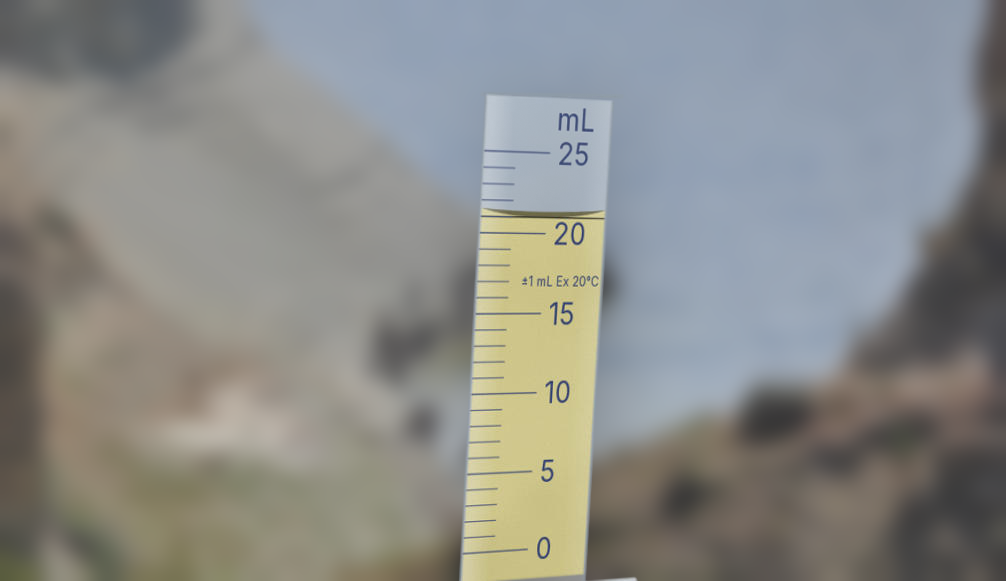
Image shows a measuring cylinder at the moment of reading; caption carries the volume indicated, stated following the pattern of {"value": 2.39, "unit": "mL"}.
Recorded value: {"value": 21, "unit": "mL"}
